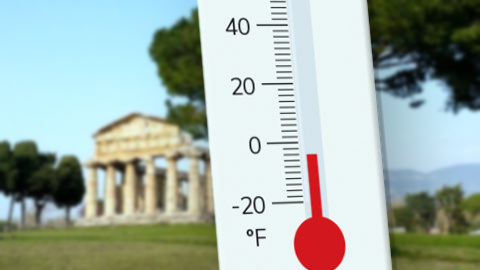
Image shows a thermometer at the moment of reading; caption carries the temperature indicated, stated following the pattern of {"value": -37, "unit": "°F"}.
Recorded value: {"value": -4, "unit": "°F"}
